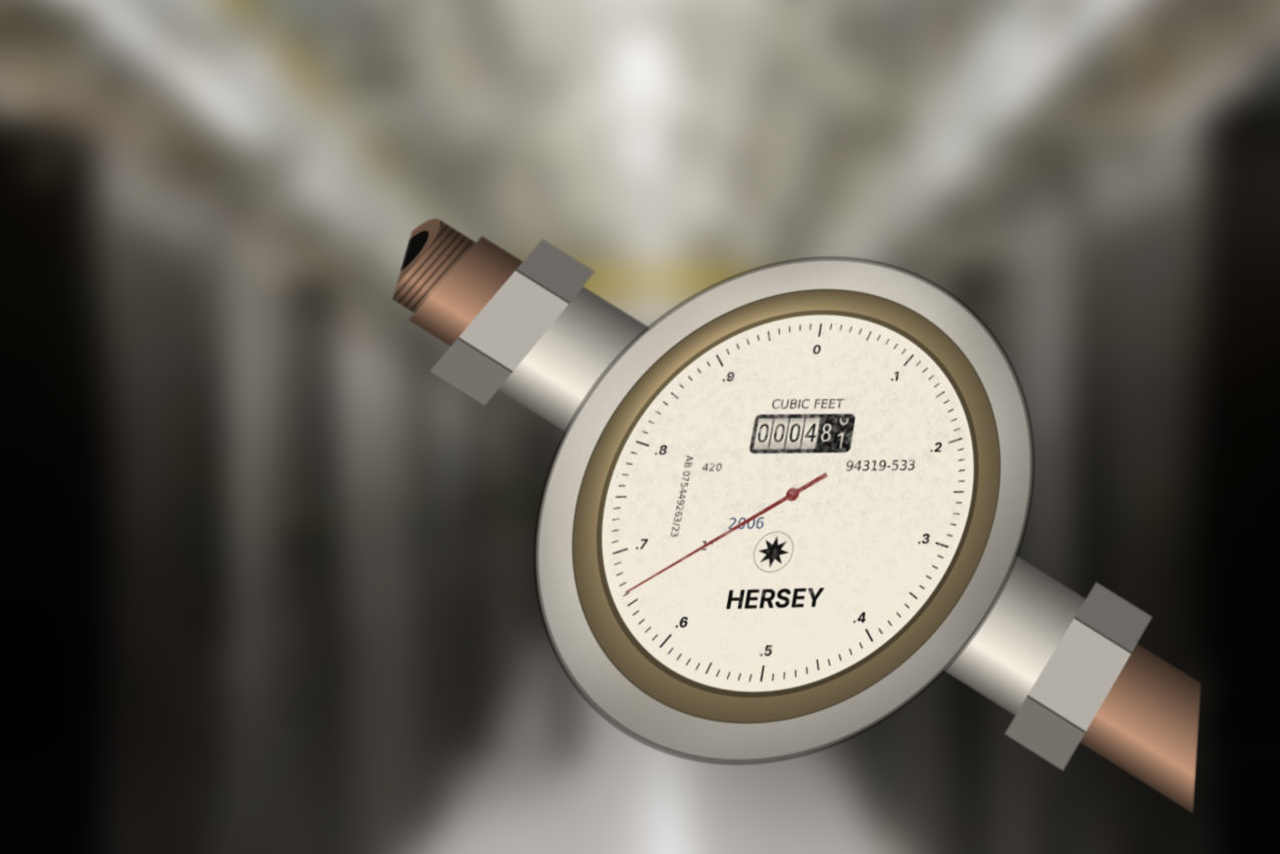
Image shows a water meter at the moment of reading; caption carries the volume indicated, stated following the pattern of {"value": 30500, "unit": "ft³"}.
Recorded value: {"value": 480.66, "unit": "ft³"}
